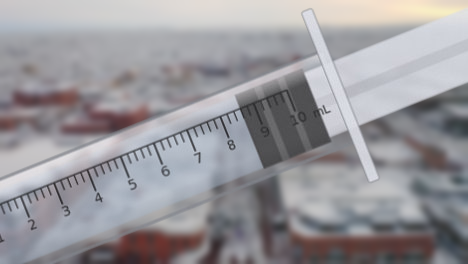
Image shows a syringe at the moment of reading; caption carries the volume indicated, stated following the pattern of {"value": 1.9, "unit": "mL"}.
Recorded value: {"value": 8.6, "unit": "mL"}
